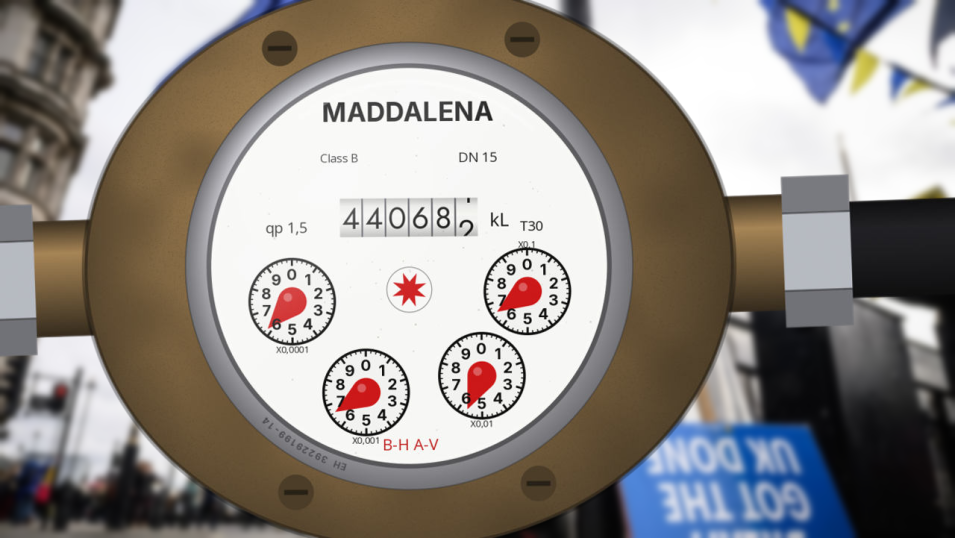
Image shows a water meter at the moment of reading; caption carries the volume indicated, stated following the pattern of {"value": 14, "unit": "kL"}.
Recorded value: {"value": 440681.6566, "unit": "kL"}
